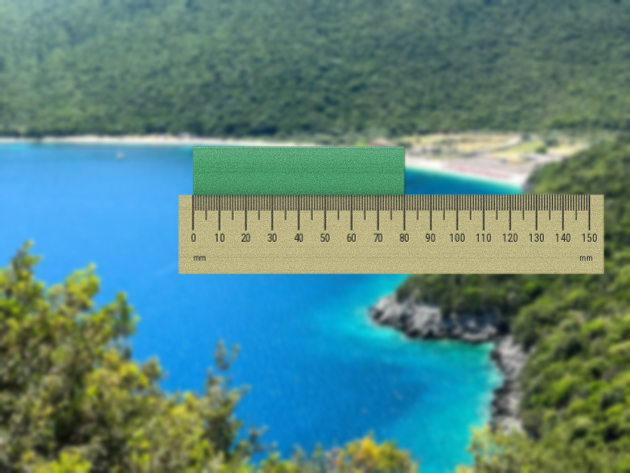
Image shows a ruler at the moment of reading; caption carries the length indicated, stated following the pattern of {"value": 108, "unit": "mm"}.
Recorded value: {"value": 80, "unit": "mm"}
